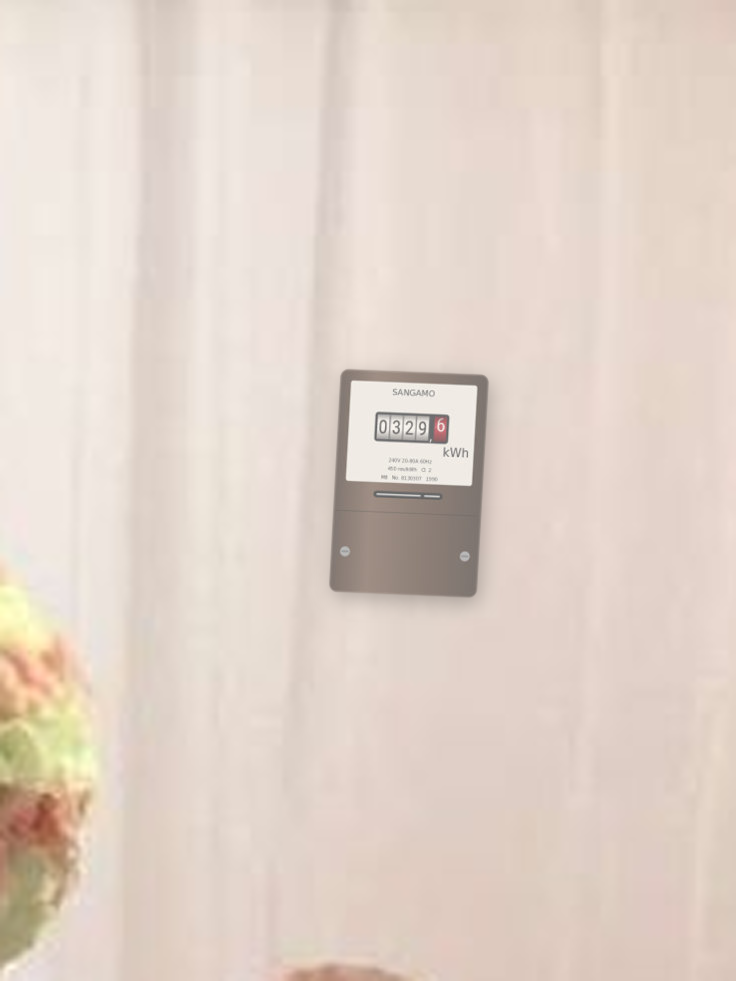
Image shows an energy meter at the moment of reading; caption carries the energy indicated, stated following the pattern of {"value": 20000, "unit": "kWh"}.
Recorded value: {"value": 329.6, "unit": "kWh"}
